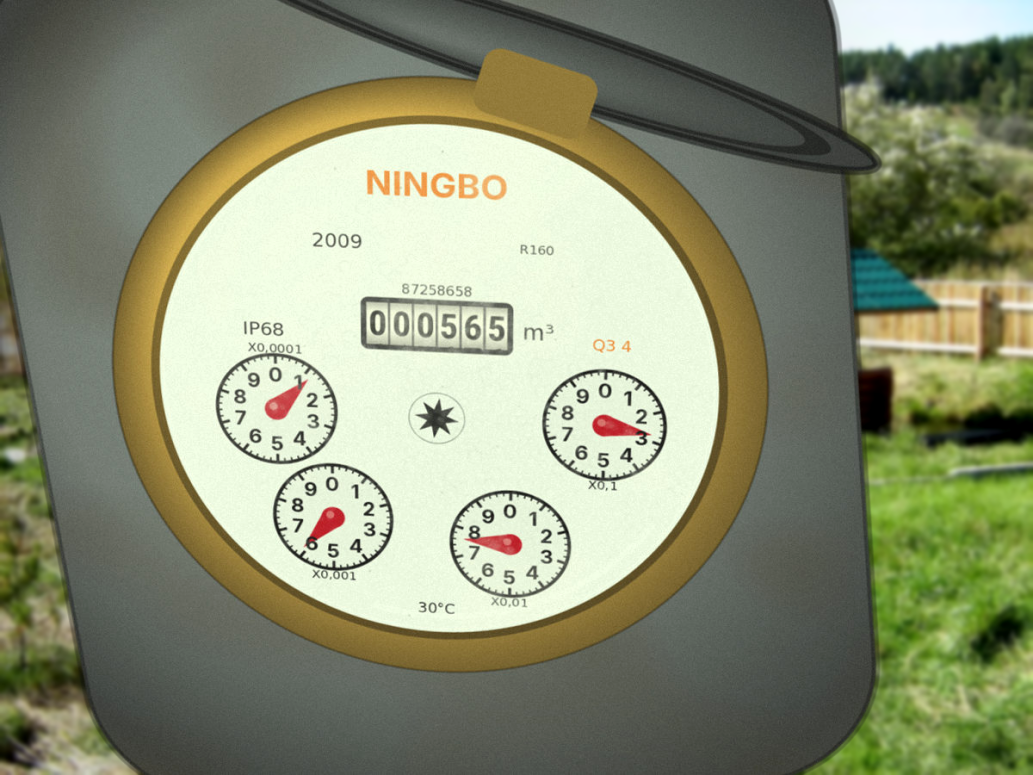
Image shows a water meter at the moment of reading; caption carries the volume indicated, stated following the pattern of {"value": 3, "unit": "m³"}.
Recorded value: {"value": 565.2761, "unit": "m³"}
